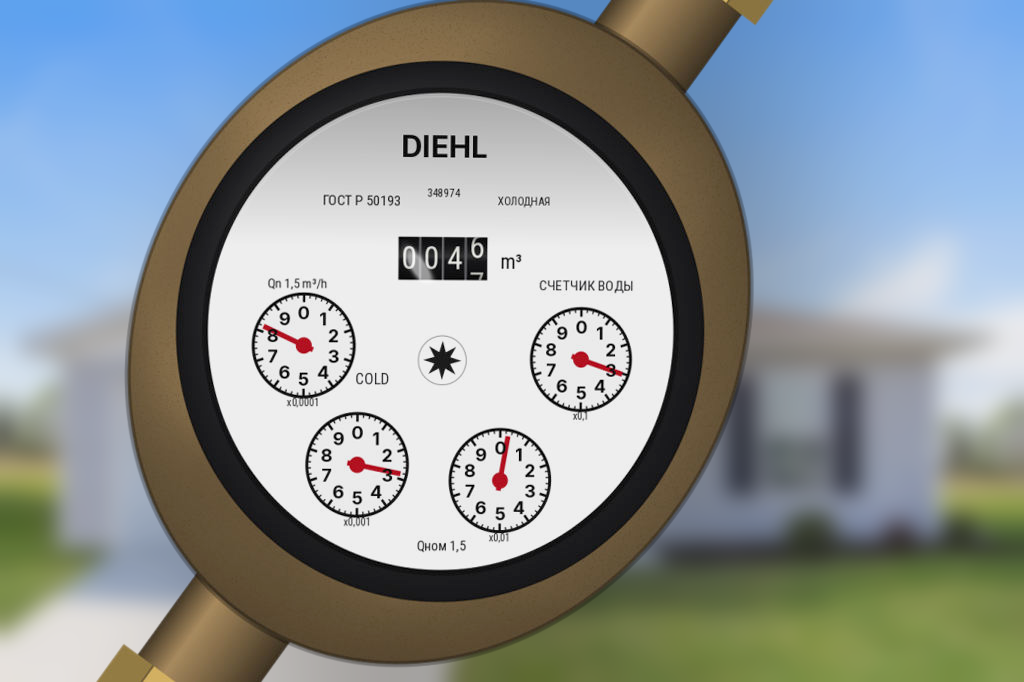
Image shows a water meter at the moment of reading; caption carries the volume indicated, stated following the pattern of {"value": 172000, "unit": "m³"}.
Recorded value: {"value": 46.3028, "unit": "m³"}
